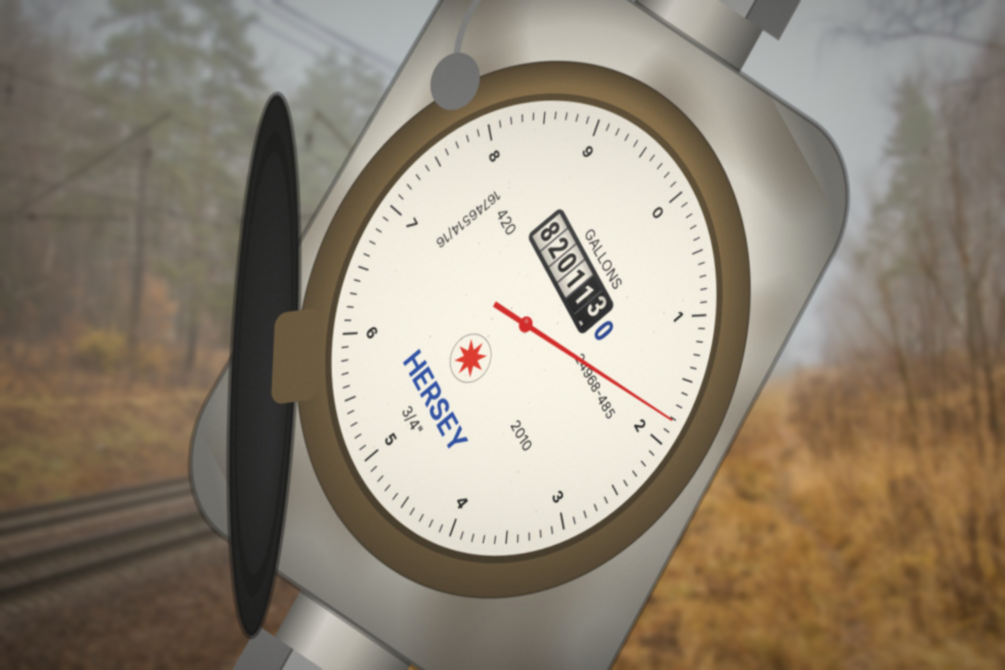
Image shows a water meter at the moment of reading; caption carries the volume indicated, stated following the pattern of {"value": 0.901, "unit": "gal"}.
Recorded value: {"value": 8201131.8, "unit": "gal"}
